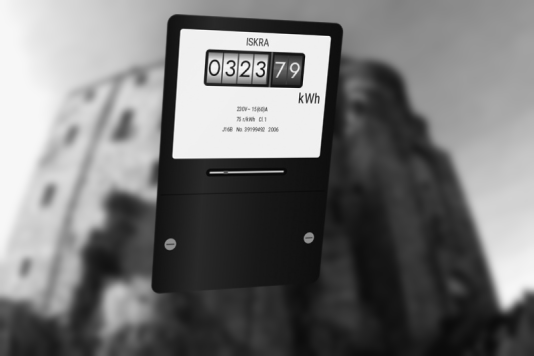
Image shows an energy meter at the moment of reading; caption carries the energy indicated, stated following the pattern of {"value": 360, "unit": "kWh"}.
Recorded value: {"value": 323.79, "unit": "kWh"}
